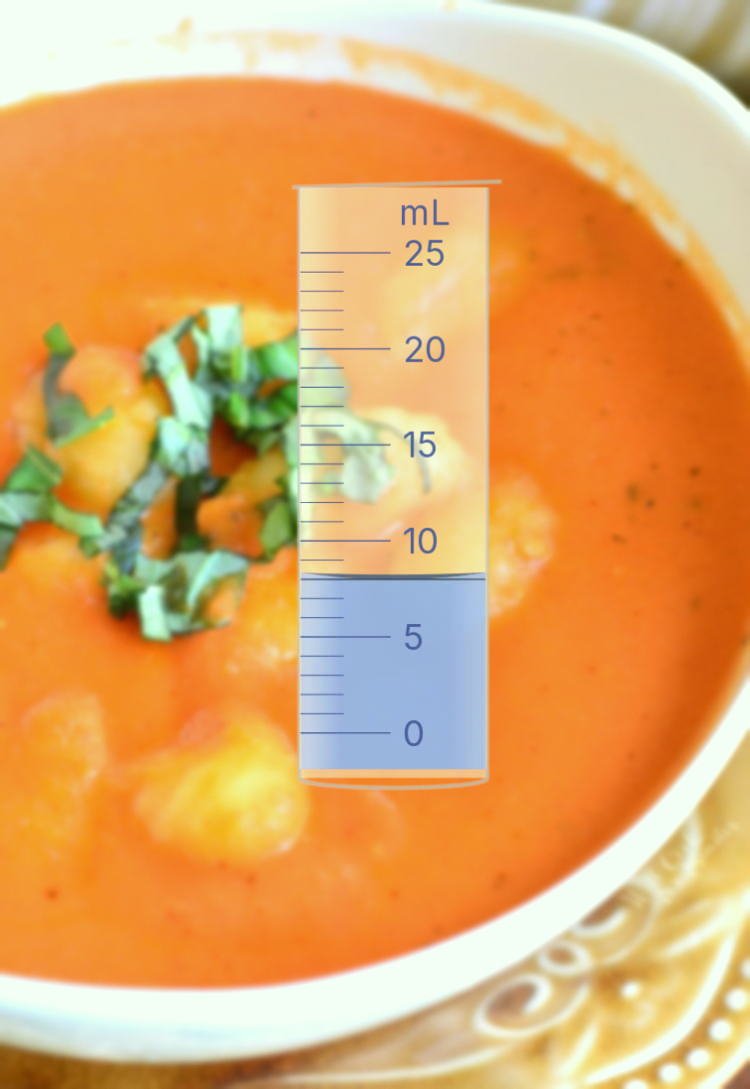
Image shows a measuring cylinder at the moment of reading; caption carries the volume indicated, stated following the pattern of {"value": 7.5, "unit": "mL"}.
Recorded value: {"value": 8, "unit": "mL"}
